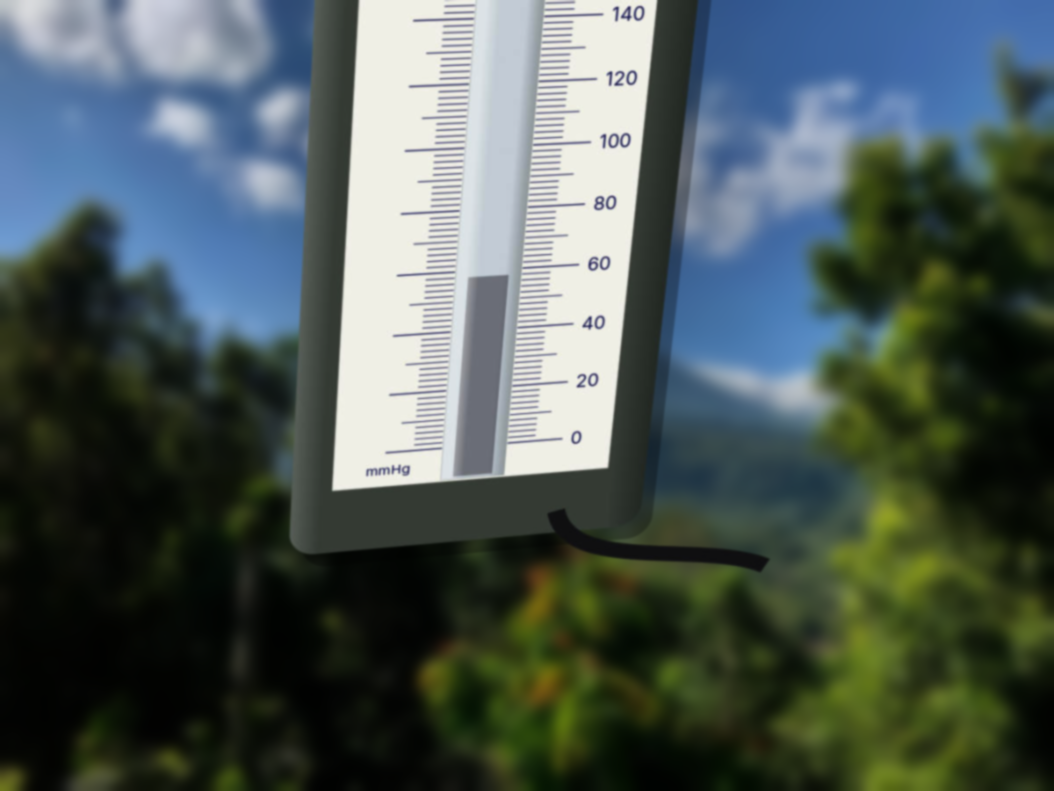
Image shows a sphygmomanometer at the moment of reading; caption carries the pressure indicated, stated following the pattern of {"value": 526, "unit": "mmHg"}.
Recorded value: {"value": 58, "unit": "mmHg"}
